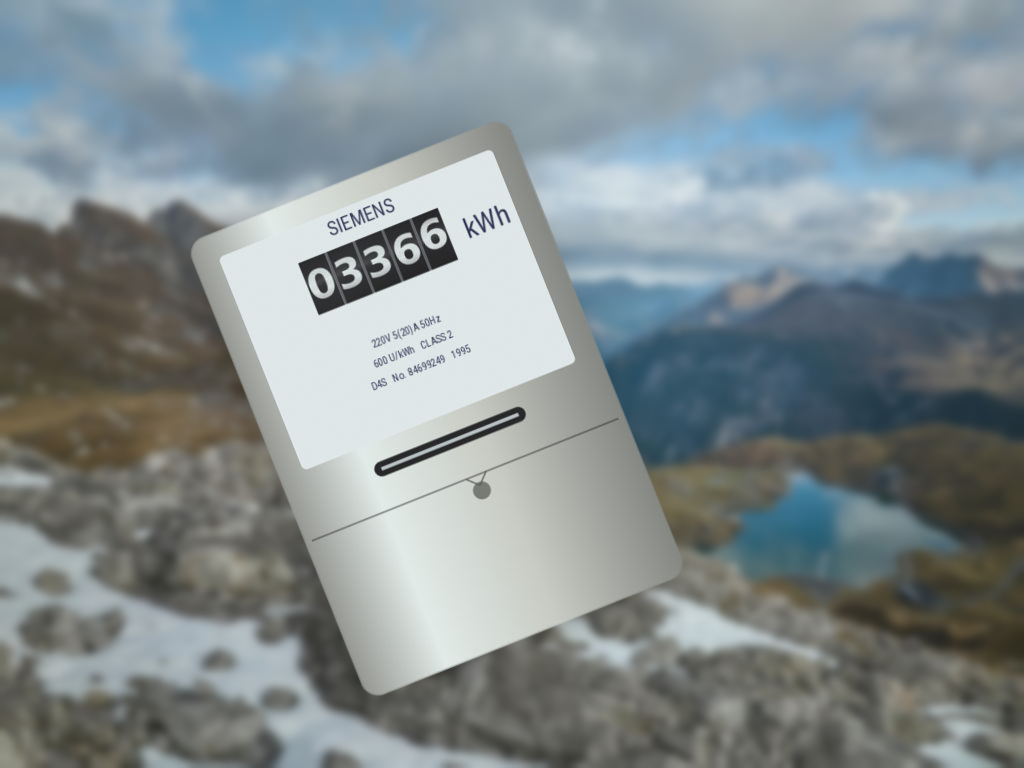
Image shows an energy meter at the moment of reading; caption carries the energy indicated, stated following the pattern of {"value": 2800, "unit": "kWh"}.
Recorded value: {"value": 3366, "unit": "kWh"}
